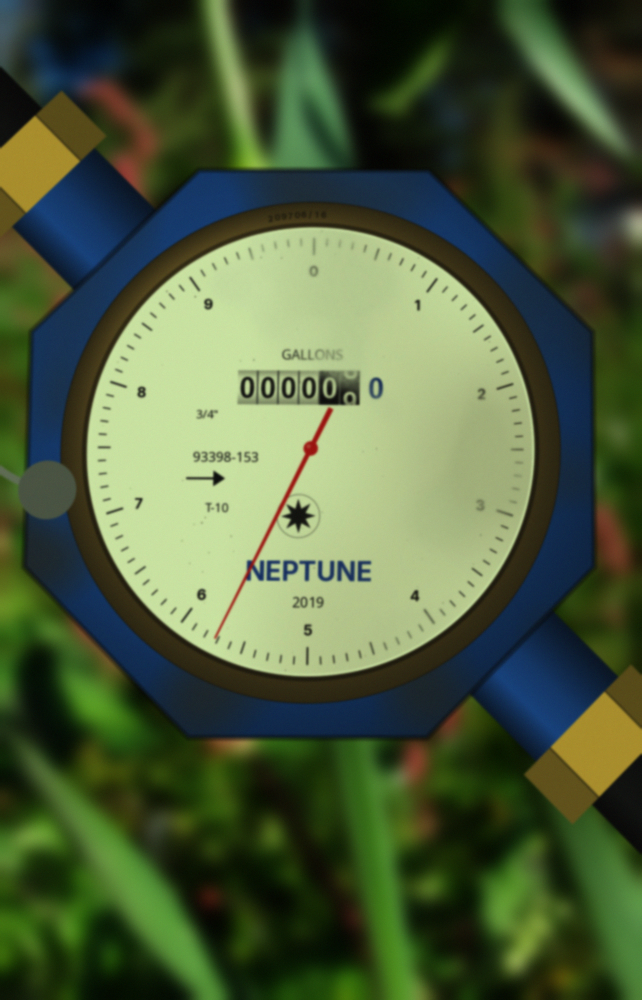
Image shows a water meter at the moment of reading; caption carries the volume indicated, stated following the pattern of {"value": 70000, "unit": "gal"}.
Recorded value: {"value": 85.7, "unit": "gal"}
